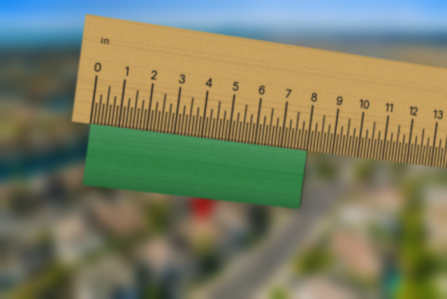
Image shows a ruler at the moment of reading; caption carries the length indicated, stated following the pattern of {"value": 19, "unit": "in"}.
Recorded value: {"value": 8, "unit": "in"}
